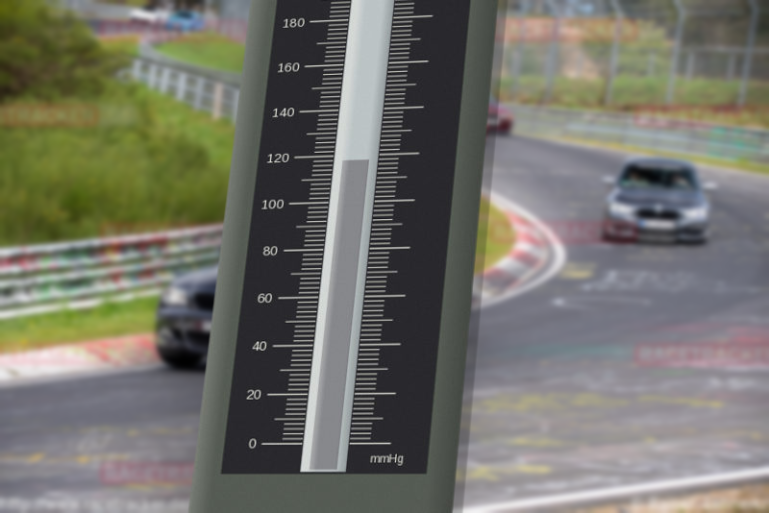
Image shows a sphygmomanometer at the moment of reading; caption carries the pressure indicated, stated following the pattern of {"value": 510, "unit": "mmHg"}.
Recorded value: {"value": 118, "unit": "mmHg"}
